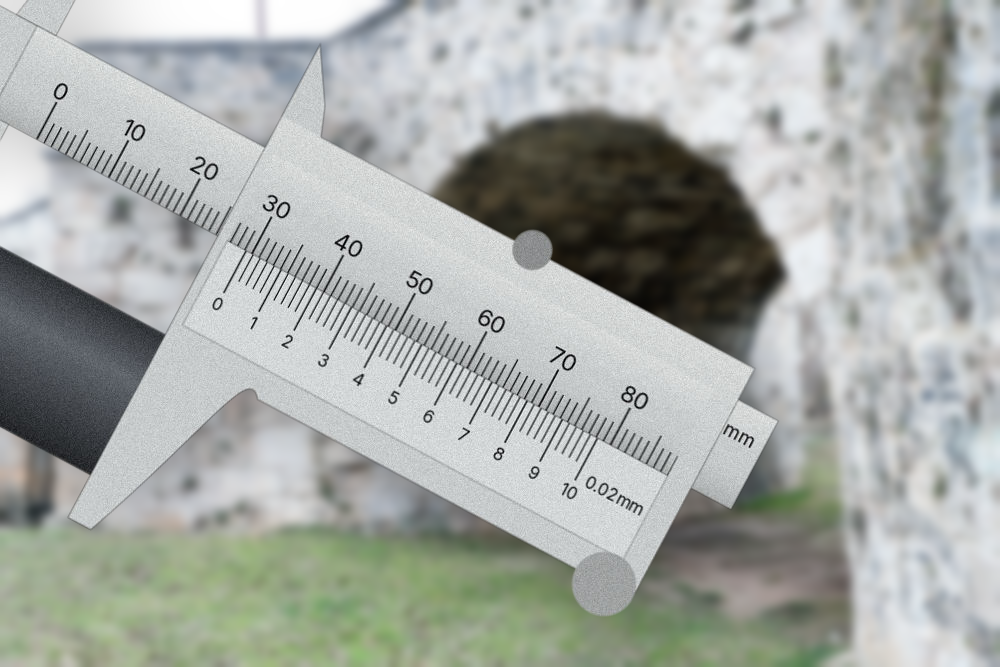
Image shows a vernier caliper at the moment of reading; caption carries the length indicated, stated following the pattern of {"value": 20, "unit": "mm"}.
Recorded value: {"value": 29.2, "unit": "mm"}
